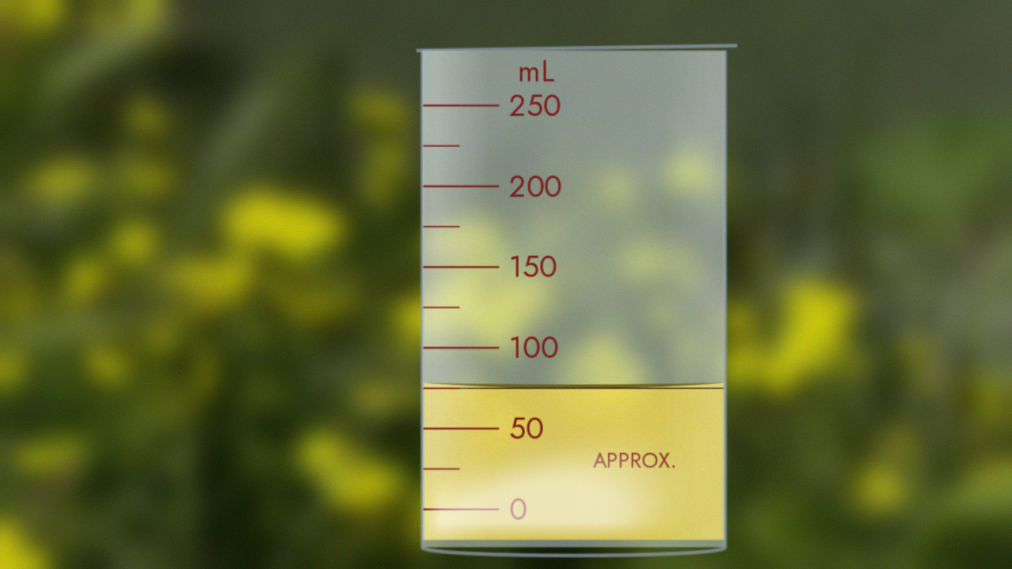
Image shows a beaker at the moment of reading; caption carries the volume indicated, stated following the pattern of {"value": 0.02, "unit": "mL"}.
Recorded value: {"value": 75, "unit": "mL"}
